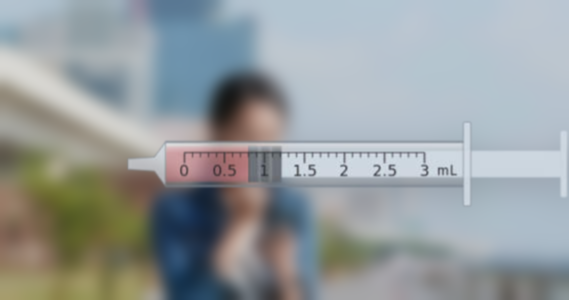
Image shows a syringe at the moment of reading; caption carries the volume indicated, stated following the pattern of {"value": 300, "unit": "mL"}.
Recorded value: {"value": 0.8, "unit": "mL"}
